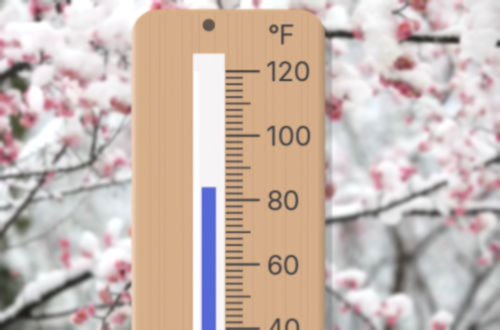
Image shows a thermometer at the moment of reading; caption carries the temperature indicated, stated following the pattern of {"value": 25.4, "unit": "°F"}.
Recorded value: {"value": 84, "unit": "°F"}
